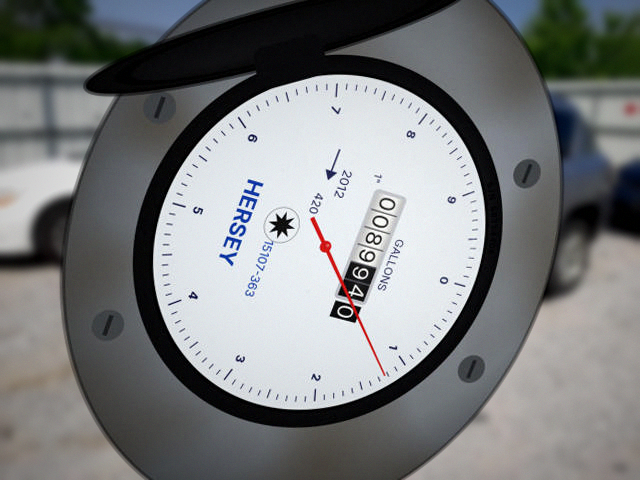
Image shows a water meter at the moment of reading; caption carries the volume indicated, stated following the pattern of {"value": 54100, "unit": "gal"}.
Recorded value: {"value": 89941.2, "unit": "gal"}
